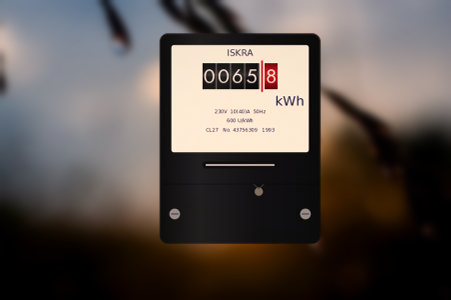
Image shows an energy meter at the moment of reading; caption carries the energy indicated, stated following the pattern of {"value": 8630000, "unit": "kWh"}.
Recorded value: {"value": 65.8, "unit": "kWh"}
